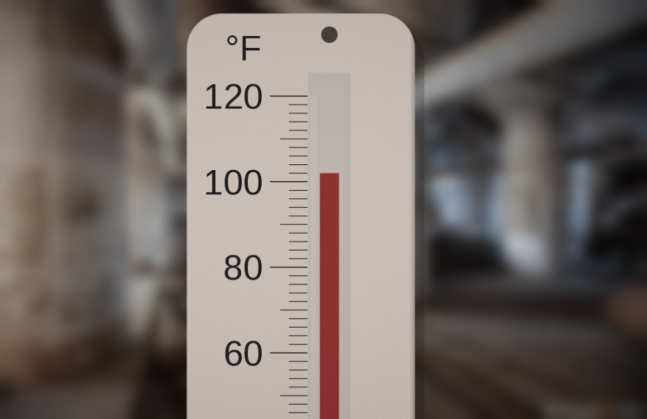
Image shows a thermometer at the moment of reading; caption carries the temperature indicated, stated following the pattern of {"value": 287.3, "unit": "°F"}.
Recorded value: {"value": 102, "unit": "°F"}
